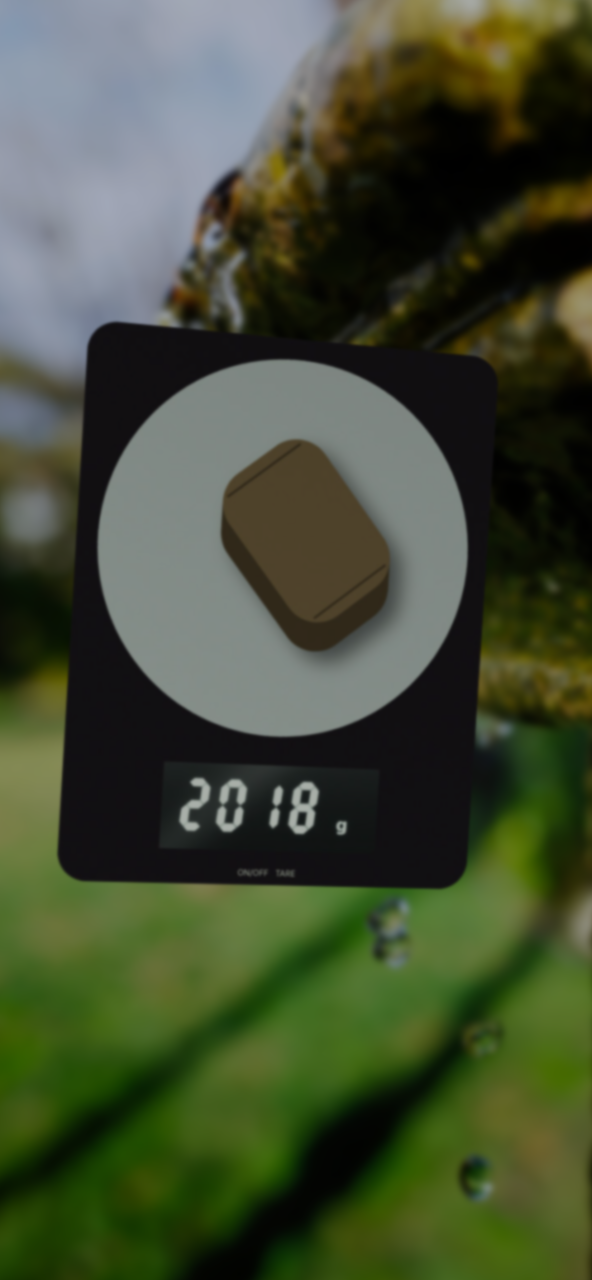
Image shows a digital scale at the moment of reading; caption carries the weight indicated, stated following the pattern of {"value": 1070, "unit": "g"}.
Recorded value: {"value": 2018, "unit": "g"}
